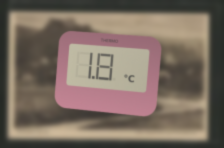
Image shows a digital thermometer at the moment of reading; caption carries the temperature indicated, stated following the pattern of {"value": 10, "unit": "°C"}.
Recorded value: {"value": 1.8, "unit": "°C"}
